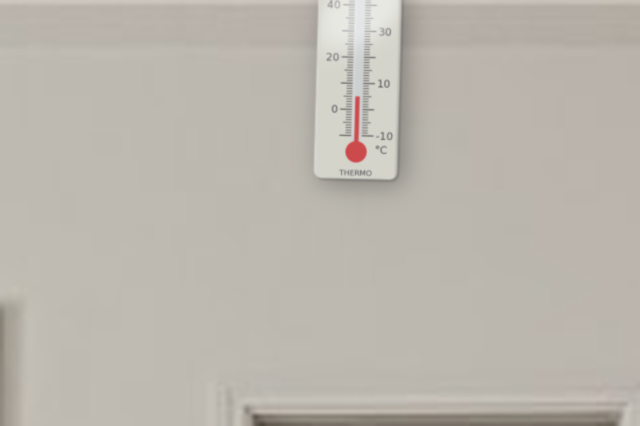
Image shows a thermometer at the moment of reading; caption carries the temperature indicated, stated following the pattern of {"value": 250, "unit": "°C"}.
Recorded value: {"value": 5, "unit": "°C"}
